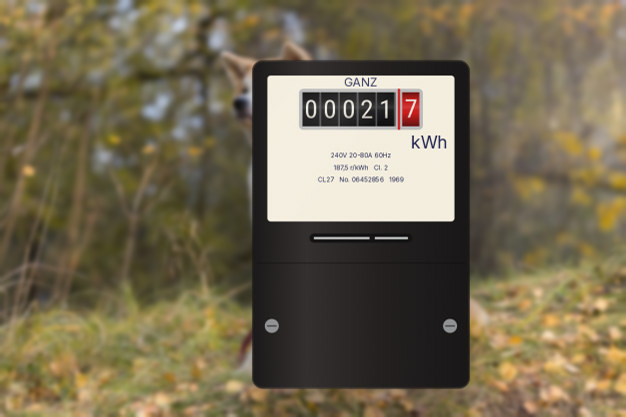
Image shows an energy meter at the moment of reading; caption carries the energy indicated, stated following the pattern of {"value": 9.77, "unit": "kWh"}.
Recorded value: {"value": 21.7, "unit": "kWh"}
